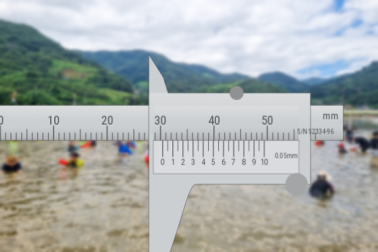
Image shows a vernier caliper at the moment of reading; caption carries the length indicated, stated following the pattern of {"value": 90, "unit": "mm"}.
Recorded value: {"value": 30.4, "unit": "mm"}
